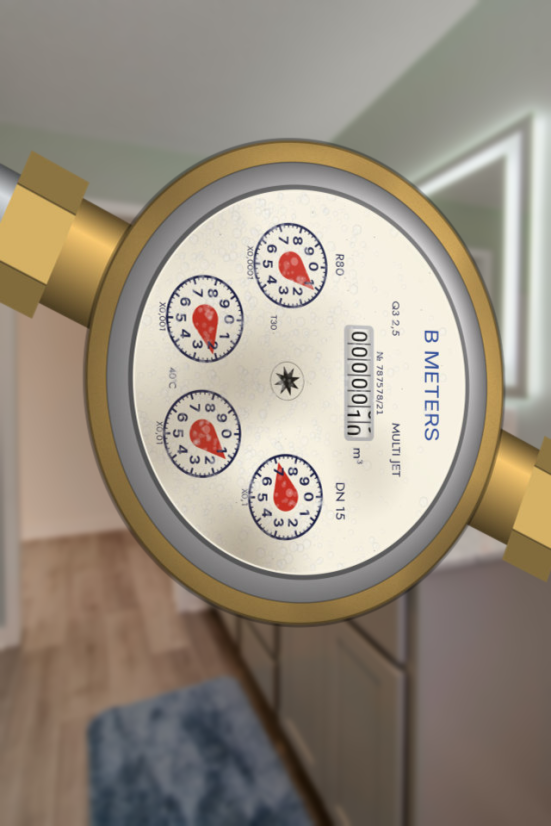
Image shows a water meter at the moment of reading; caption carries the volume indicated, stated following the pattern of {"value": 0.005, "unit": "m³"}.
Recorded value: {"value": 9.7121, "unit": "m³"}
